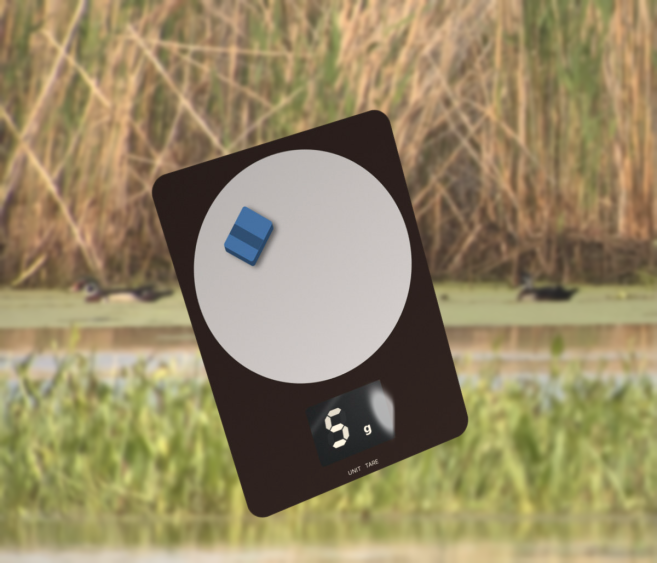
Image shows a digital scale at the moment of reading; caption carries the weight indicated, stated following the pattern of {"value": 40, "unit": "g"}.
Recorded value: {"value": 5, "unit": "g"}
